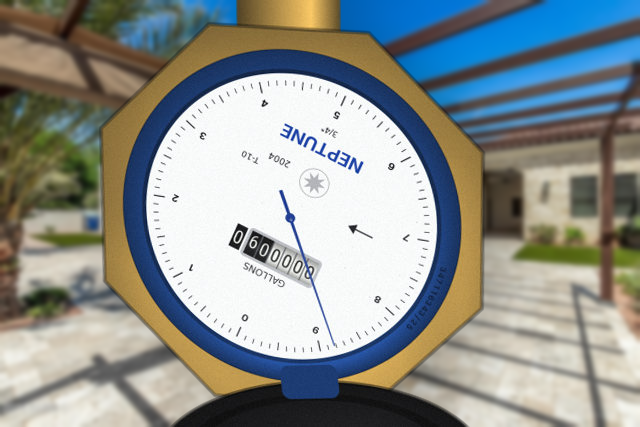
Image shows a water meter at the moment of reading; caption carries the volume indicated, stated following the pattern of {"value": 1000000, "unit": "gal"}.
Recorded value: {"value": 88.8, "unit": "gal"}
